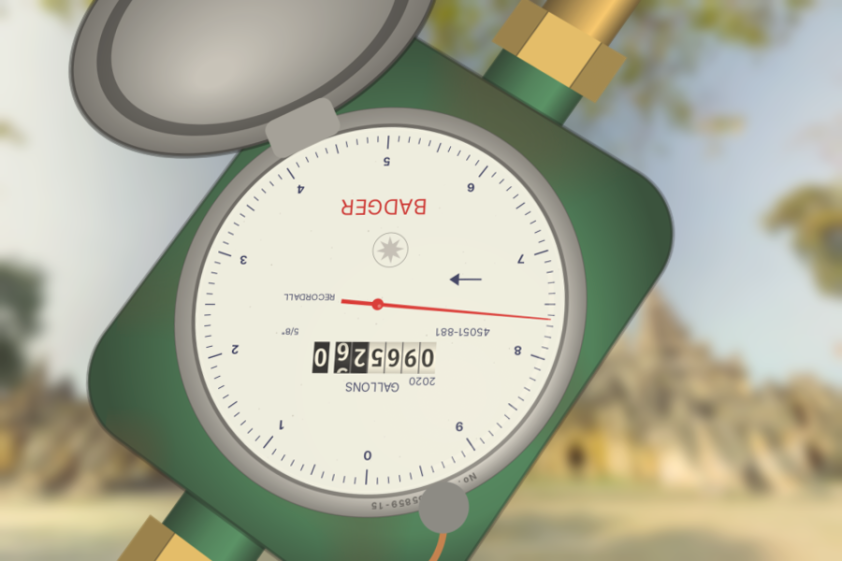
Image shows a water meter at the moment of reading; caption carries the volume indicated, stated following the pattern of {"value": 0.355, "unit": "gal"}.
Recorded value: {"value": 965257.6, "unit": "gal"}
